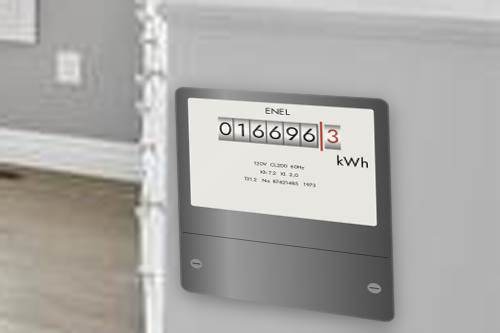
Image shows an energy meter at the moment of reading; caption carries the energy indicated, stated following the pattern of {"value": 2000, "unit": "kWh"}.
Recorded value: {"value": 16696.3, "unit": "kWh"}
